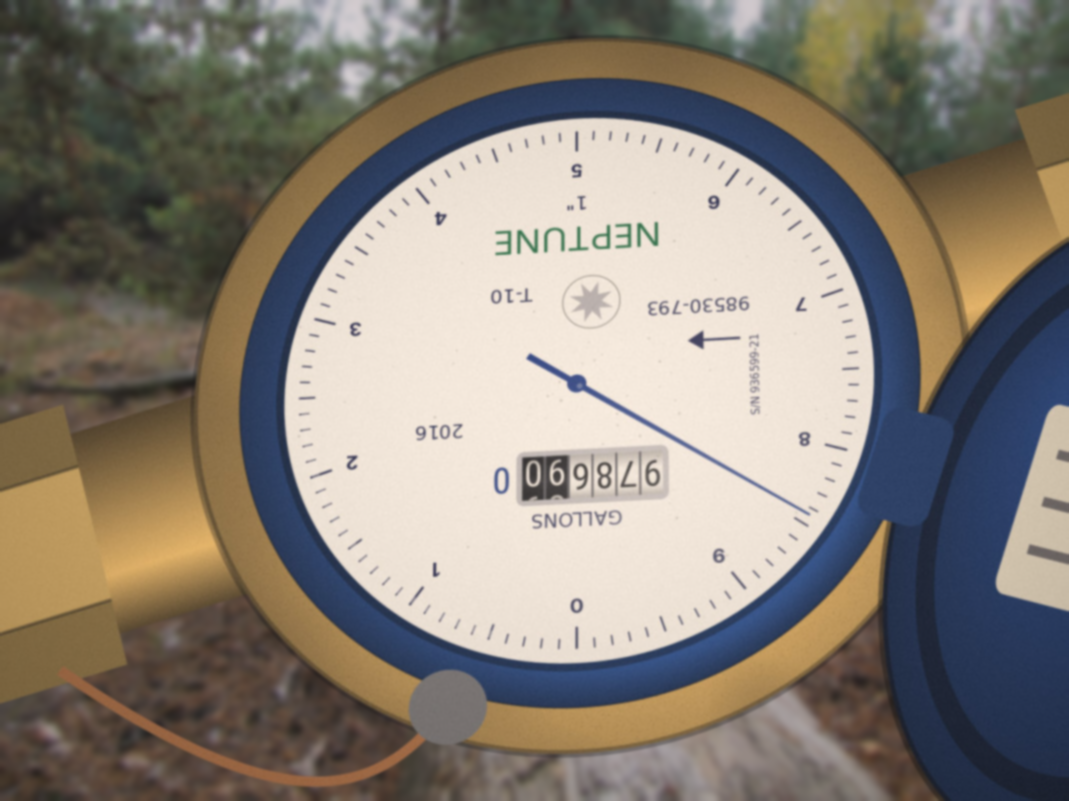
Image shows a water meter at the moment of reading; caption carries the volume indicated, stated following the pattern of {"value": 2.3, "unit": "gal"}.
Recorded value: {"value": 9786898.4, "unit": "gal"}
